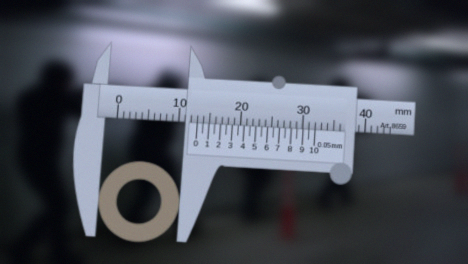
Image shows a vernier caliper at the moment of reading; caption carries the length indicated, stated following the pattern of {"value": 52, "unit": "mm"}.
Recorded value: {"value": 13.0, "unit": "mm"}
